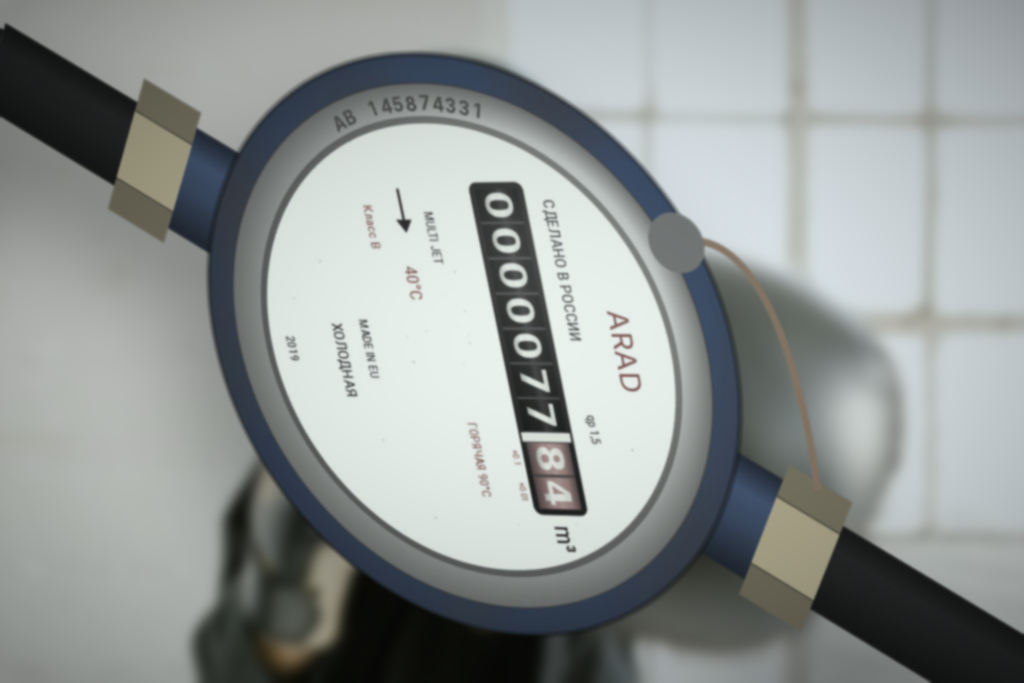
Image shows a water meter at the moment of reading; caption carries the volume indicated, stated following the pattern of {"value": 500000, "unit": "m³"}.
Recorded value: {"value": 77.84, "unit": "m³"}
